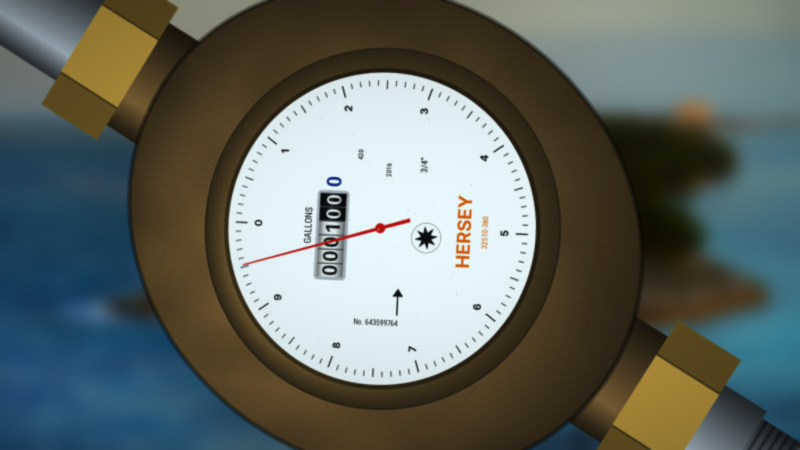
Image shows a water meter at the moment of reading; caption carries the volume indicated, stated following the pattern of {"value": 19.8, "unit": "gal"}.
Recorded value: {"value": 999.5, "unit": "gal"}
